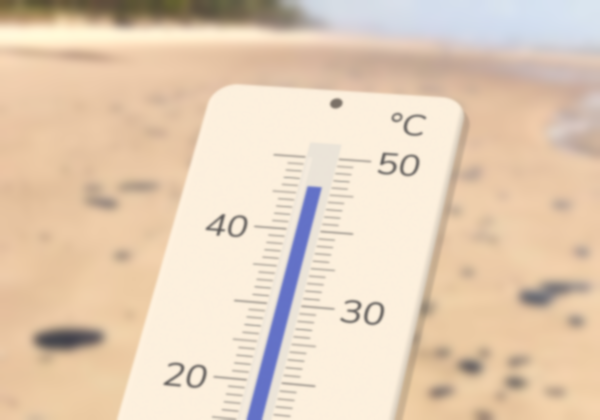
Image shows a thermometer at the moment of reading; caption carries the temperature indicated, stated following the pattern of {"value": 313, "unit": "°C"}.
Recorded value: {"value": 46, "unit": "°C"}
